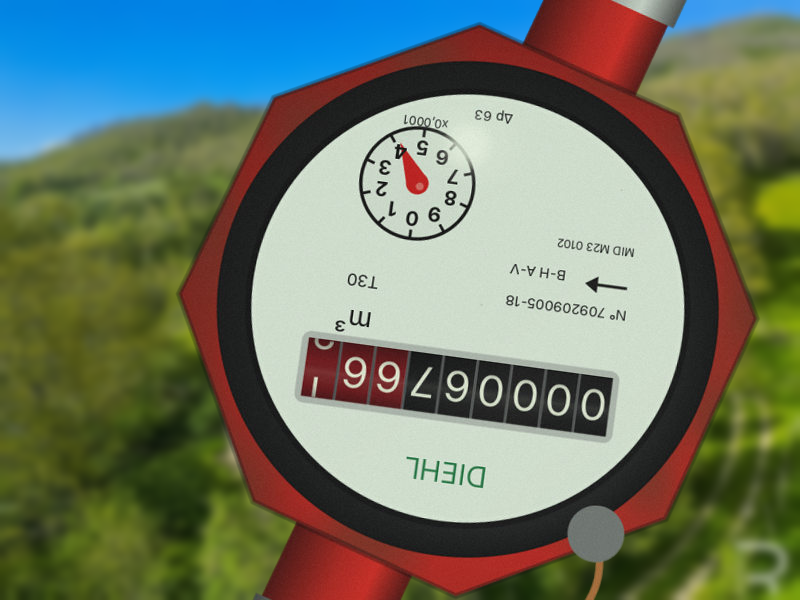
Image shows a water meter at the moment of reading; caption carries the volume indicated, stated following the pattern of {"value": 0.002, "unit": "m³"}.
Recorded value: {"value": 67.6614, "unit": "m³"}
